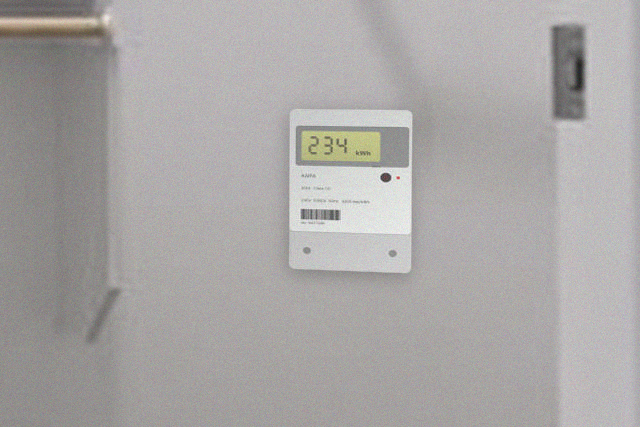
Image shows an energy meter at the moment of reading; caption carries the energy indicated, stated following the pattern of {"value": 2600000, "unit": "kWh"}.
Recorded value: {"value": 234, "unit": "kWh"}
